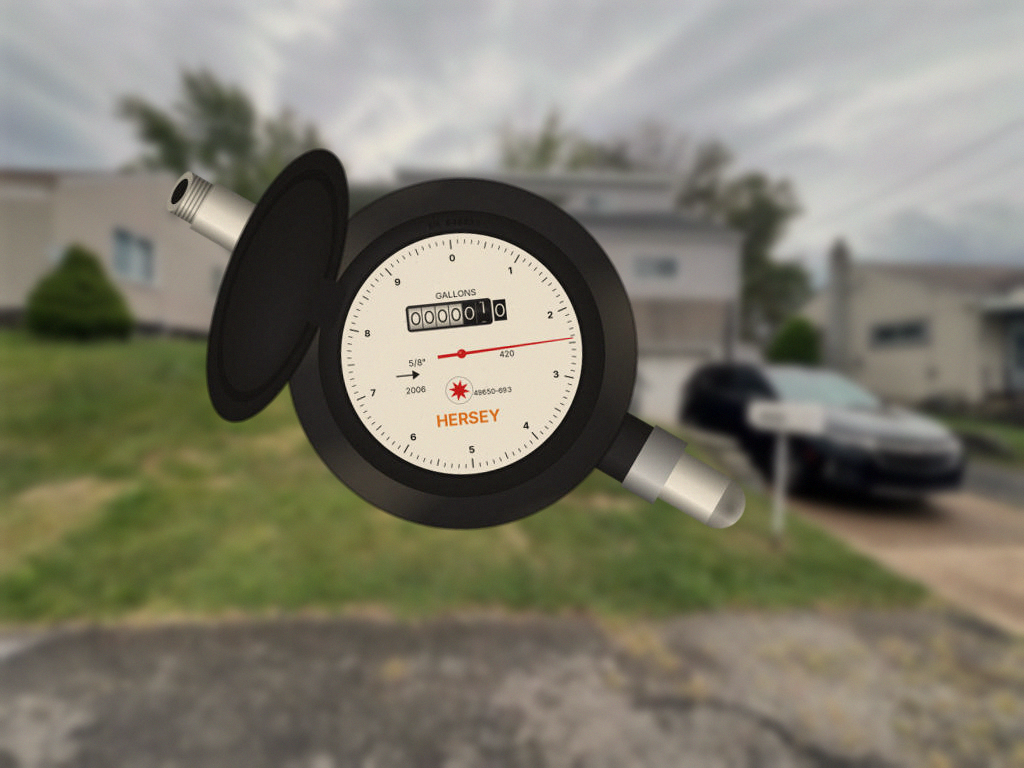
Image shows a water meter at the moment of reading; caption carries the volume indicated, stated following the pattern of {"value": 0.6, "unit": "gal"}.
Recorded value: {"value": 12.4, "unit": "gal"}
